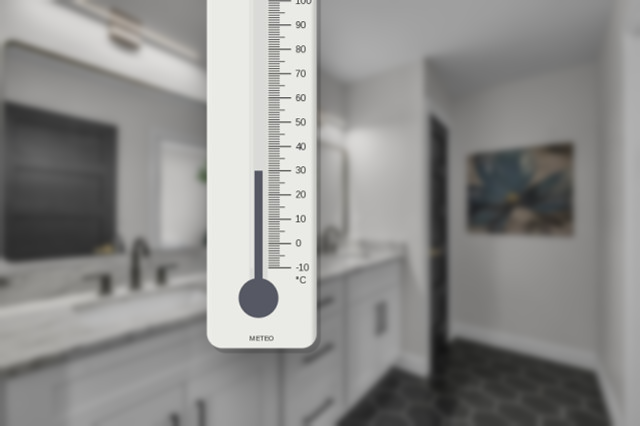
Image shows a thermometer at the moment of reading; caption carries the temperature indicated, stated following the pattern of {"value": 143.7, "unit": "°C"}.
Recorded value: {"value": 30, "unit": "°C"}
